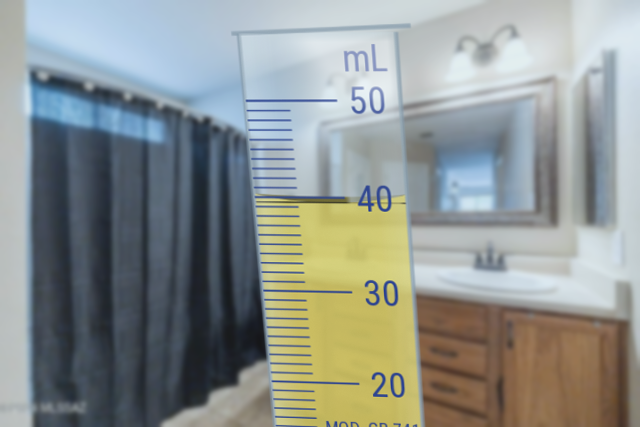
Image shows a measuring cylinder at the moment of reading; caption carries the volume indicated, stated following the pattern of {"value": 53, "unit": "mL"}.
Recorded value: {"value": 39.5, "unit": "mL"}
